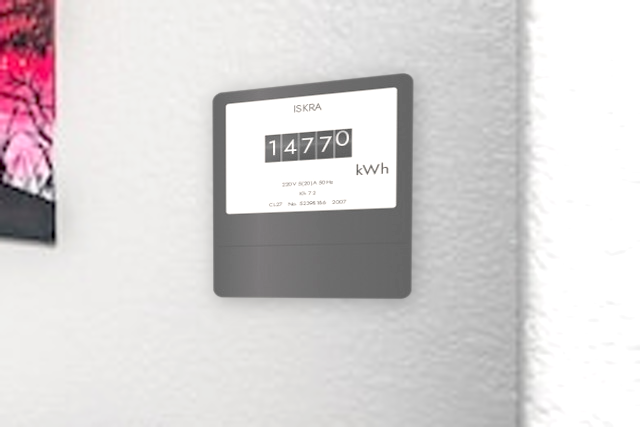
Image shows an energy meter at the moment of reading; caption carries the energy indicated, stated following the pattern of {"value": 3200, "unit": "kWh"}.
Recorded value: {"value": 14770, "unit": "kWh"}
